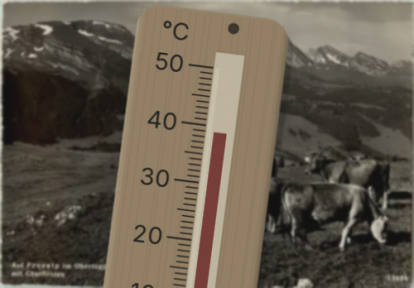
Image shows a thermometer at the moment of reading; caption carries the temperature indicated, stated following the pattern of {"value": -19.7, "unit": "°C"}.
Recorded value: {"value": 39, "unit": "°C"}
